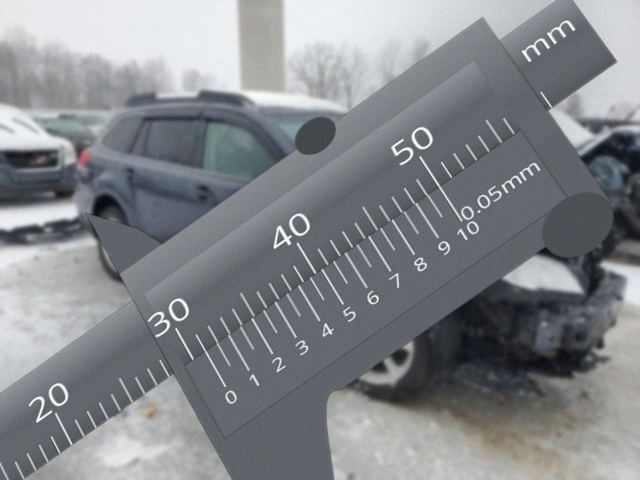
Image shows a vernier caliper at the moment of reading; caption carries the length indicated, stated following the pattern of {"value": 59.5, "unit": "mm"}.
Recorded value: {"value": 31.0, "unit": "mm"}
